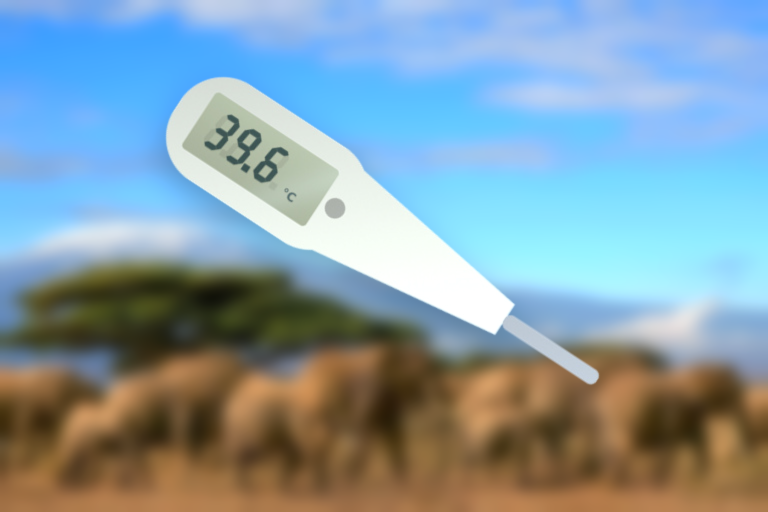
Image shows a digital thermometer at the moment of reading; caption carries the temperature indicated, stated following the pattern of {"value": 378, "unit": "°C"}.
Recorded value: {"value": 39.6, "unit": "°C"}
